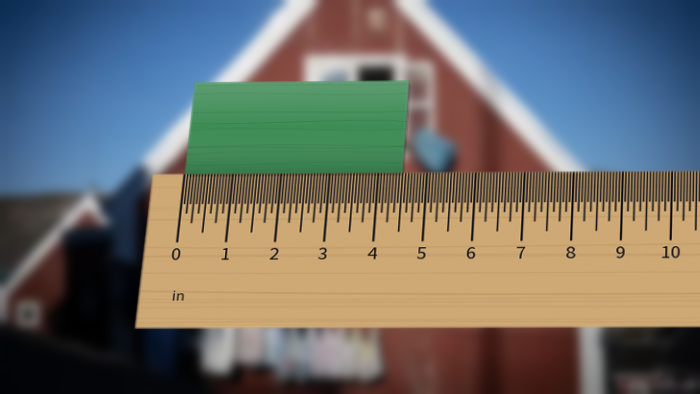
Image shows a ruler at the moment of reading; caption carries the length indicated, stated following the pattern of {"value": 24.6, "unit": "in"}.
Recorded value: {"value": 4.5, "unit": "in"}
